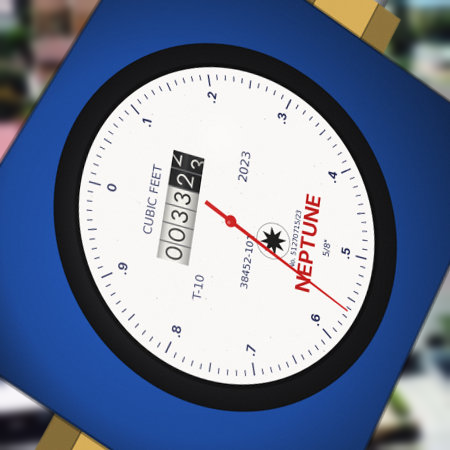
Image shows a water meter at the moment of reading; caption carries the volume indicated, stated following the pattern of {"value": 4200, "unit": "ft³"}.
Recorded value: {"value": 3322.56, "unit": "ft³"}
